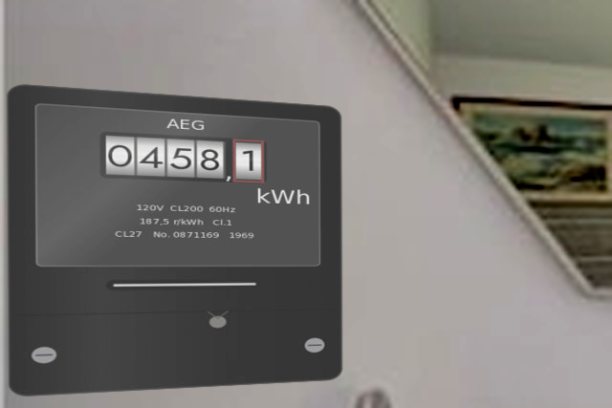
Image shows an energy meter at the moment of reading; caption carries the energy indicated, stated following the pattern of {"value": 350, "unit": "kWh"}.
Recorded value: {"value": 458.1, "unit": "kWh"}
